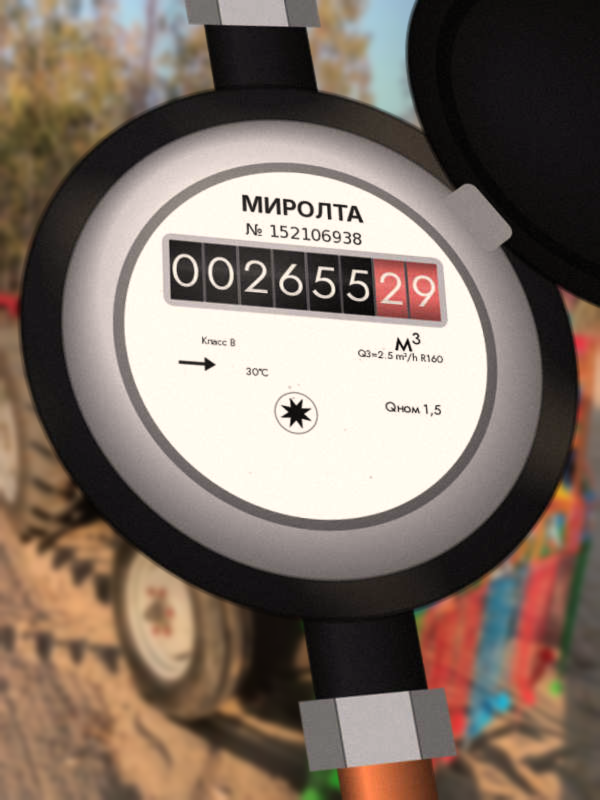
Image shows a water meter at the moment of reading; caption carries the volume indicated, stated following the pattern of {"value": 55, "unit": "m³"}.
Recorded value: {"value": 2655.29, "unit": "m³"}
